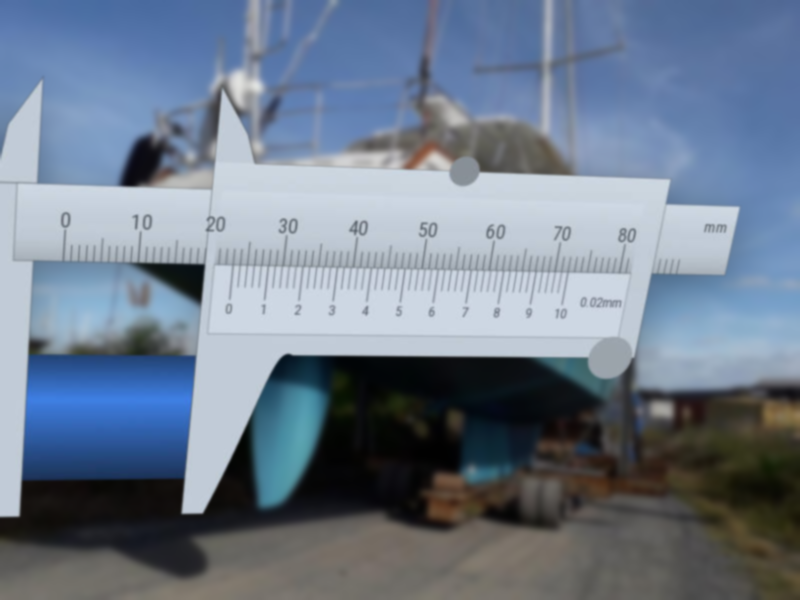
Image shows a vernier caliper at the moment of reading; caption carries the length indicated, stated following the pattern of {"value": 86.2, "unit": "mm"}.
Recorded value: {"value": 23.0, "unit": "mm"}
